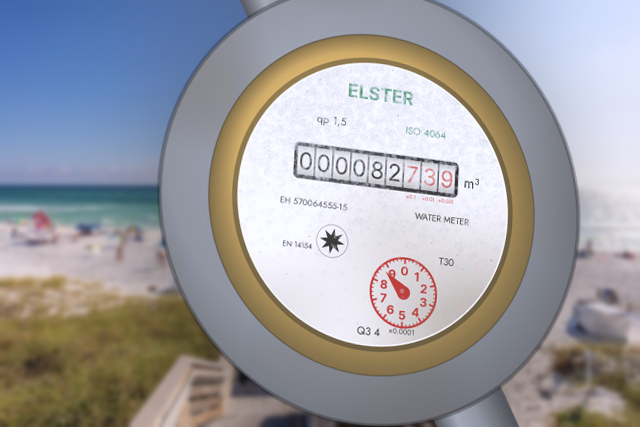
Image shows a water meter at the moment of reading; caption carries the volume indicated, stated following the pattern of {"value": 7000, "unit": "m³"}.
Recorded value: {"value": 82.7398, "unit": "m³"}
